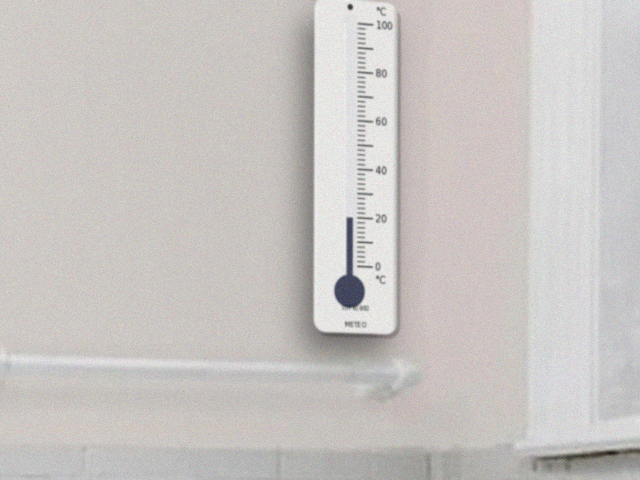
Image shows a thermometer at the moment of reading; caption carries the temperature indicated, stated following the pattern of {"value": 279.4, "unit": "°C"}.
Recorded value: {"value": 20, "unit": "°C"}
